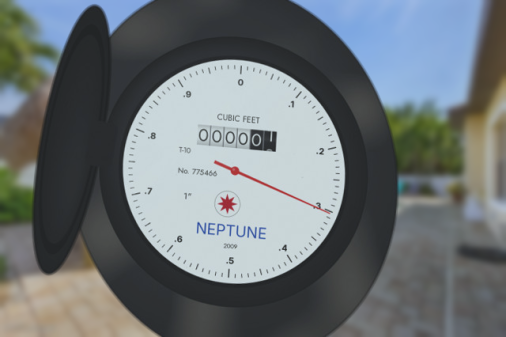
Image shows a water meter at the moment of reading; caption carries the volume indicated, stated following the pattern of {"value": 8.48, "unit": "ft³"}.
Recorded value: {"value": 1.30, "unit": "ft³"}
